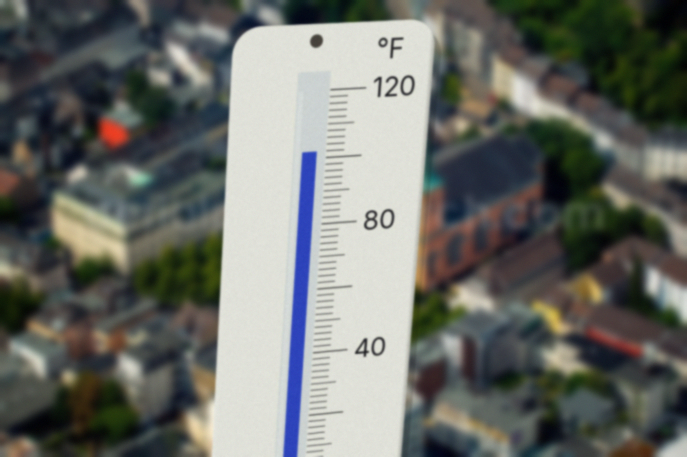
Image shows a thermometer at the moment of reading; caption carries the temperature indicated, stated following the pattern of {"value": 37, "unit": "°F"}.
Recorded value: {"value": 102, "unit": "°F"}
